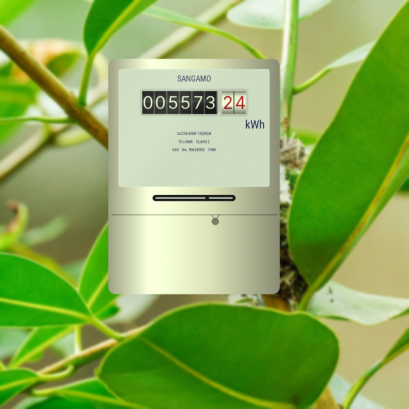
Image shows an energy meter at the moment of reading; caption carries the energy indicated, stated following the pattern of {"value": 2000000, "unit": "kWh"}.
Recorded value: {"value": 5573.24, "unit": "kWh"}
